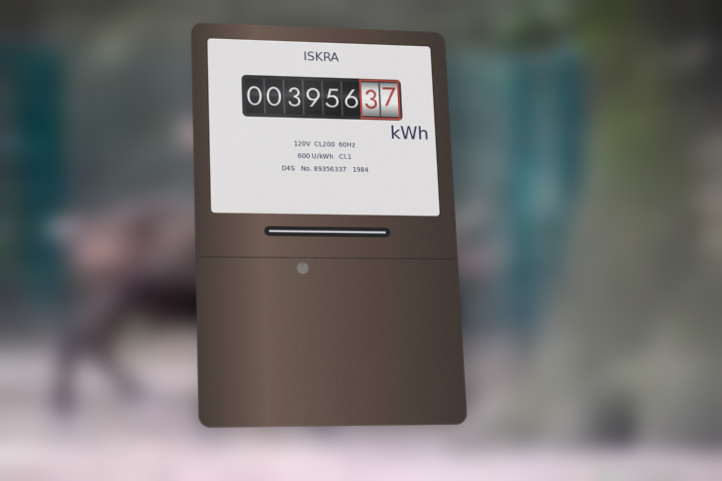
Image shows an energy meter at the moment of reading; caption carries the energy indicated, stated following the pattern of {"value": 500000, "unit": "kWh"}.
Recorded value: {"value": 3956.37, "unit": "kWh"}
